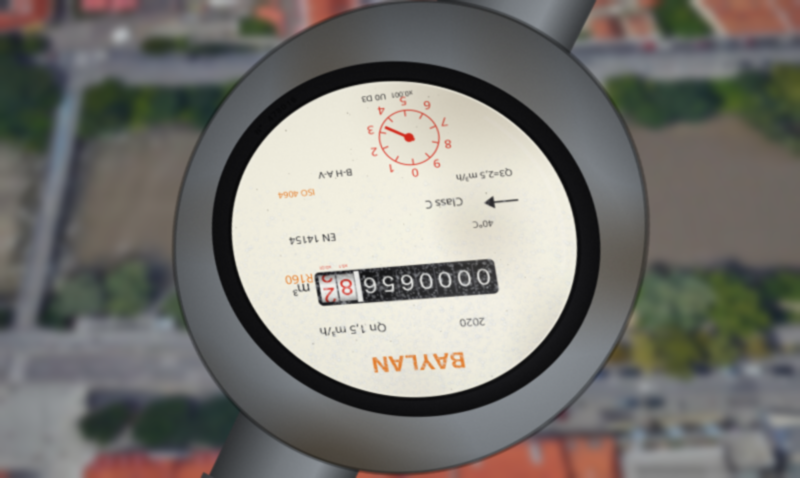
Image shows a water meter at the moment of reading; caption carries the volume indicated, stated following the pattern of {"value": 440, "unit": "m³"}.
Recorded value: {"value": 656.823, "unit": "m³"}
